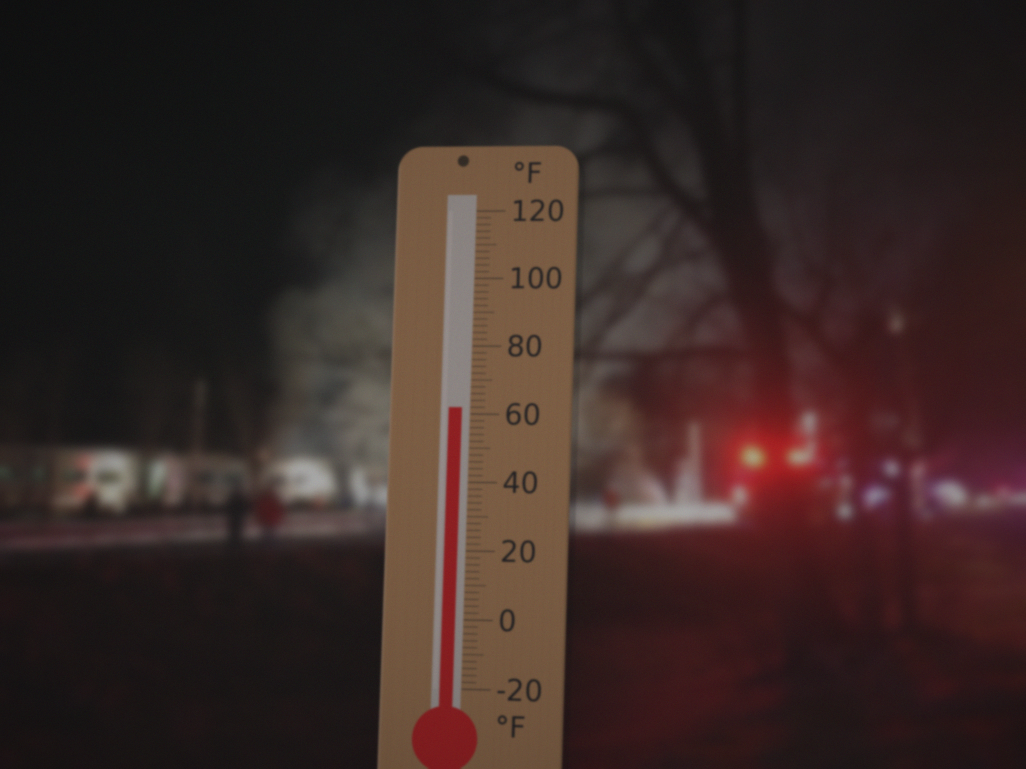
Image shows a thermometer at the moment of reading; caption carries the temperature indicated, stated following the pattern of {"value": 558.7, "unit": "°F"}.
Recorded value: {"value": 62, "unit": "°F"}
